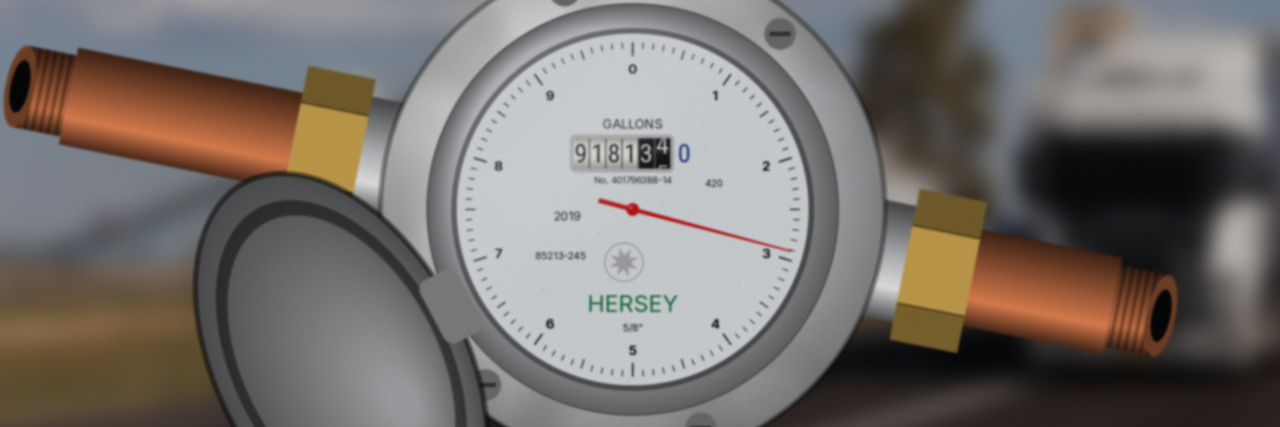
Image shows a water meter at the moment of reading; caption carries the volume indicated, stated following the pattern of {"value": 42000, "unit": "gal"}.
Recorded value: {"value": 9181342.9, "unit": "gal"}
